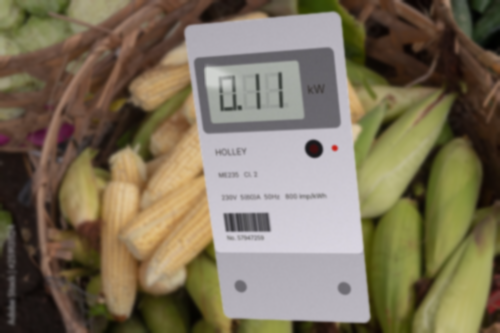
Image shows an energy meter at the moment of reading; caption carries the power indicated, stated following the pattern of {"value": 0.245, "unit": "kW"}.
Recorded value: {"value": 0.11, "unit": "kW"}
